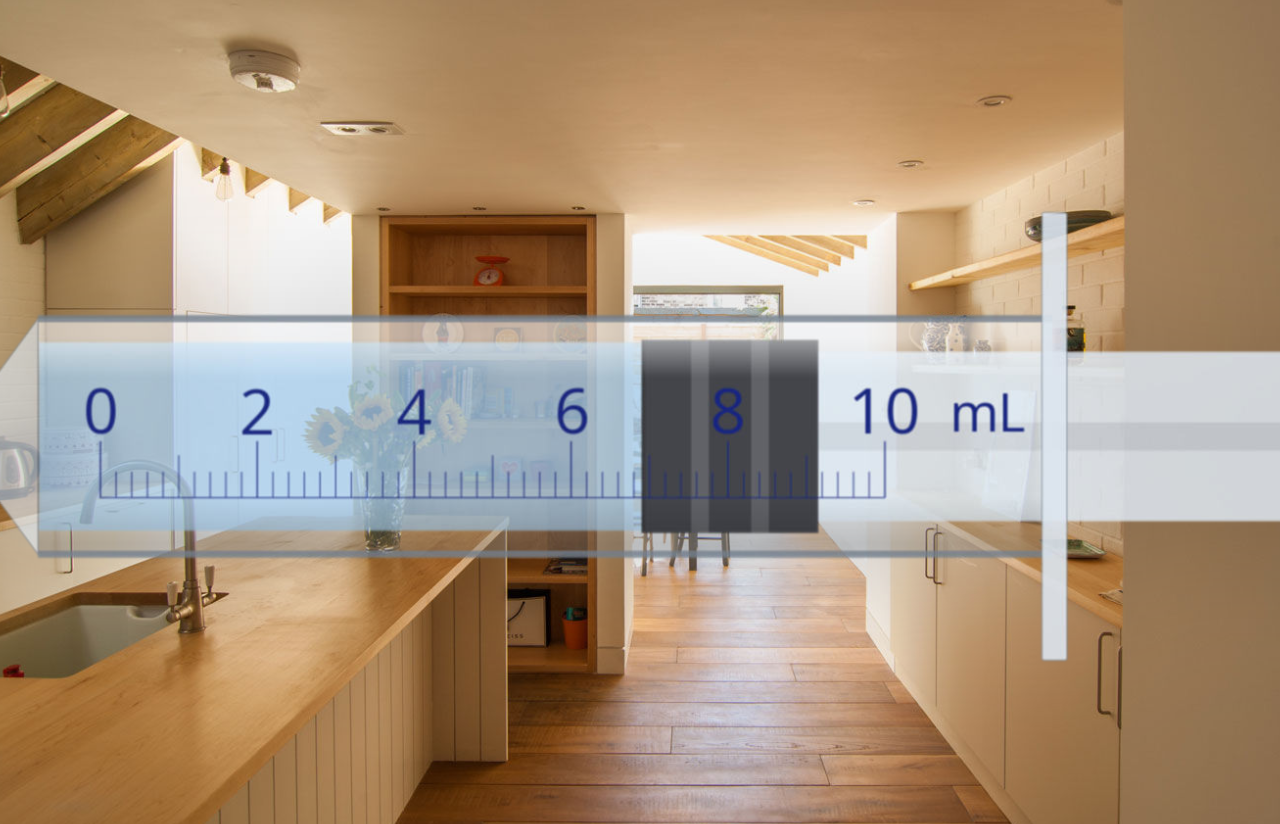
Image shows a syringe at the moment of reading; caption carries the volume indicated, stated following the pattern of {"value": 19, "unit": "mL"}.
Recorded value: {"value": 6.9, "unit": "mL"}
